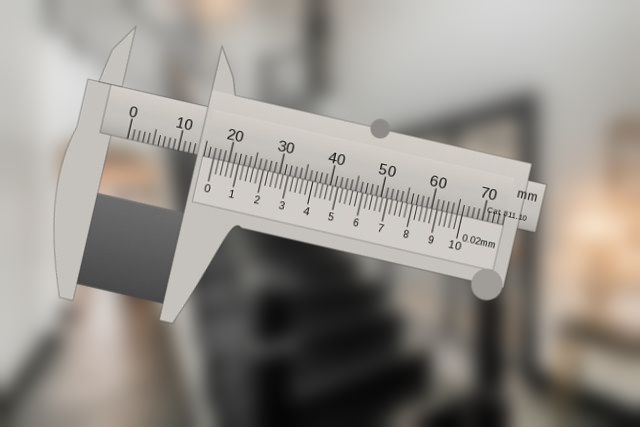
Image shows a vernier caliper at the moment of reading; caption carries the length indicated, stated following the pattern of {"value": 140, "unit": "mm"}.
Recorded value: {"value": 17.0, "unit": "mm"}
